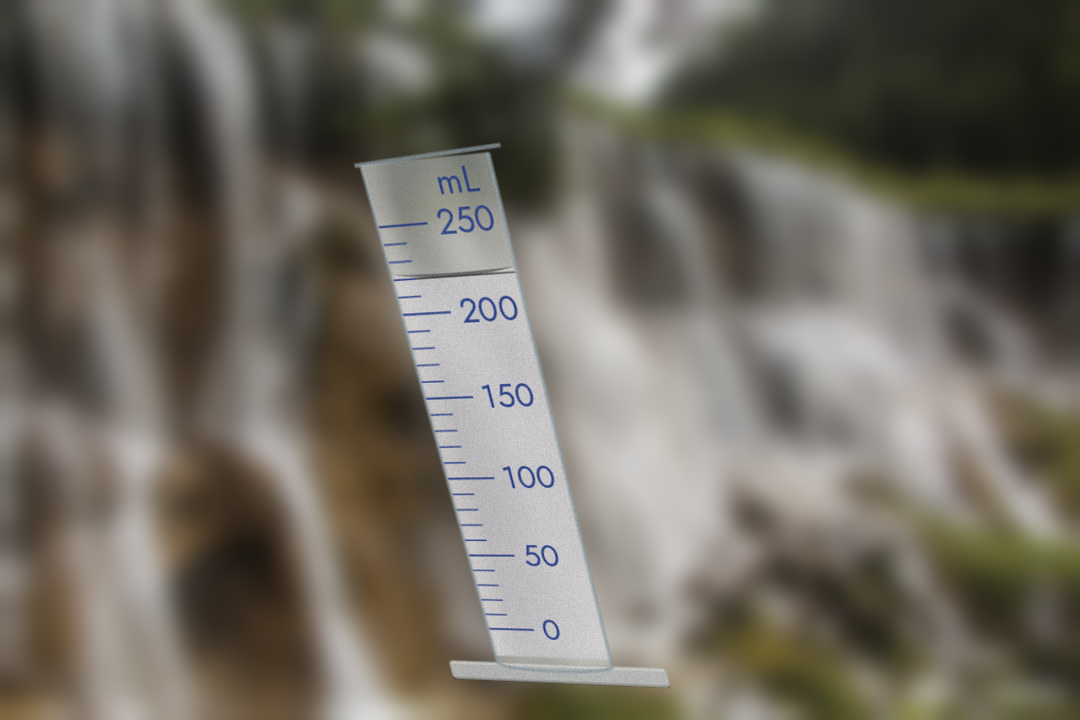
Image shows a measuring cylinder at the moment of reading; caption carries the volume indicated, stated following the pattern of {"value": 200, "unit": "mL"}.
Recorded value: {"value": 220, "unit": "mL"}
